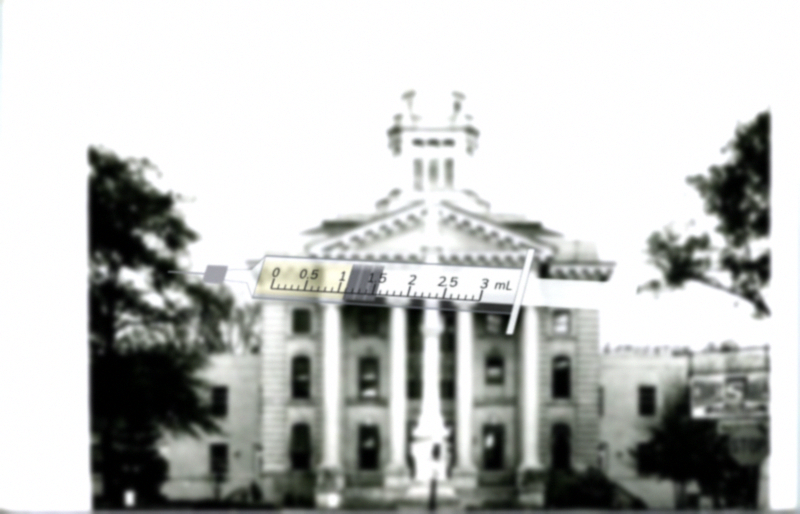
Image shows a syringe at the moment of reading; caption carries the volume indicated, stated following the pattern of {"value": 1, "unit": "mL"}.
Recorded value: {"value": 1.1, "unit": "mL"}
